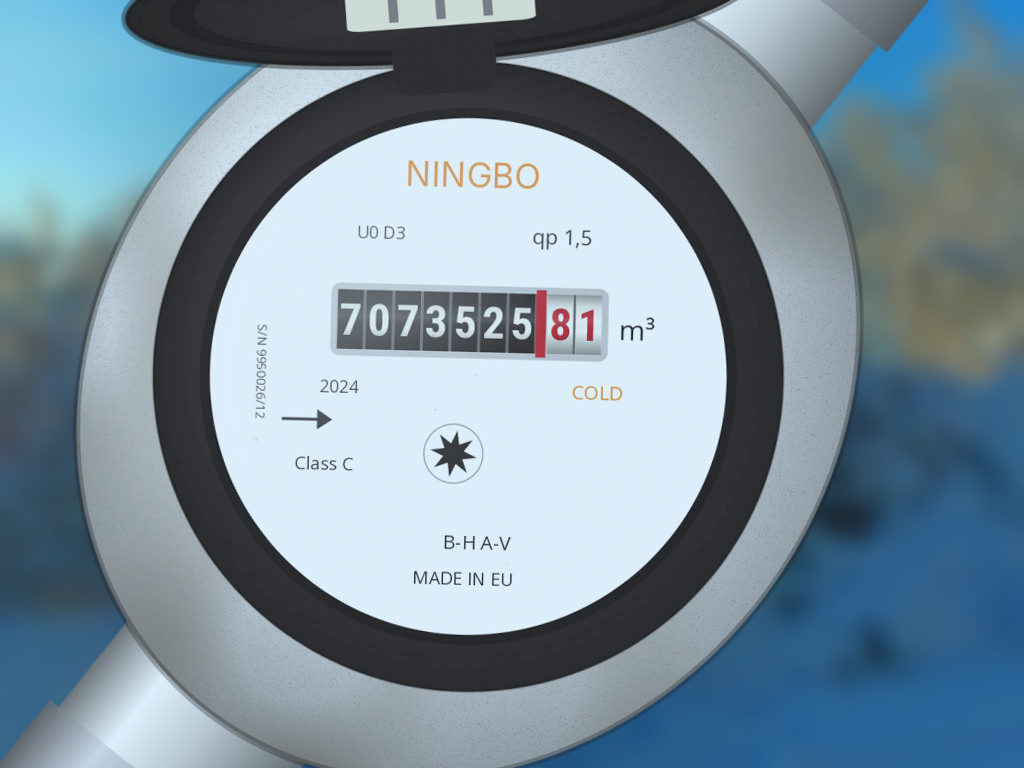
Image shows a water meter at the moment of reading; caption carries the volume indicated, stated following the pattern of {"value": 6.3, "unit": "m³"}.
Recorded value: {"value": 7073525.81, "unit": "m³"}
